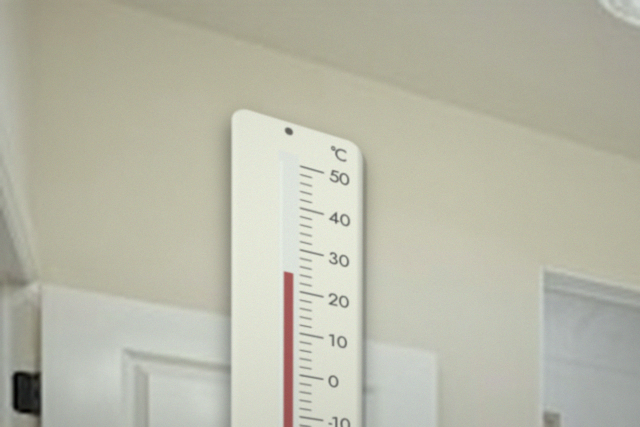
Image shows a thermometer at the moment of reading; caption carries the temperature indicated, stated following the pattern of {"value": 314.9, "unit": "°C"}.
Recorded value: {"value": 24, "unit": "°C"}
